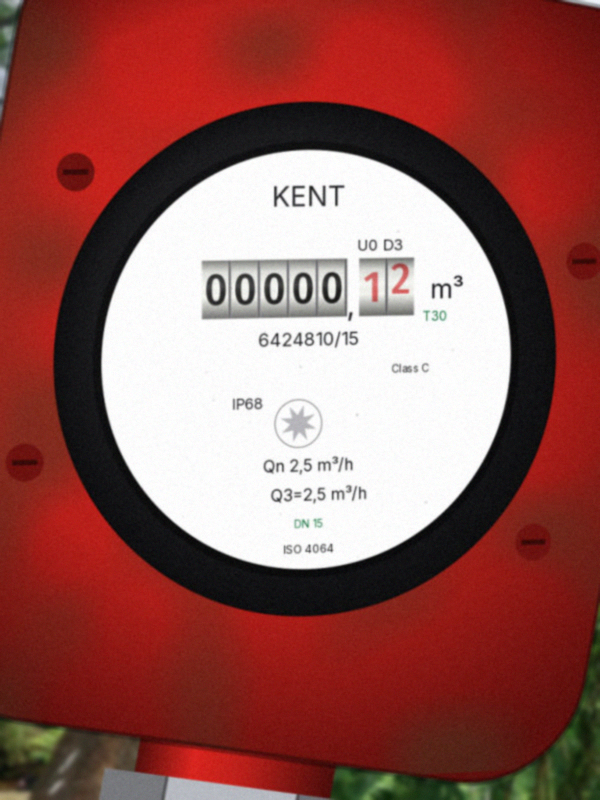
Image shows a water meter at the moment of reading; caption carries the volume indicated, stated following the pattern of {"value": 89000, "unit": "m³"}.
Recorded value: {"value": 0.12, "unit": "m³"}
